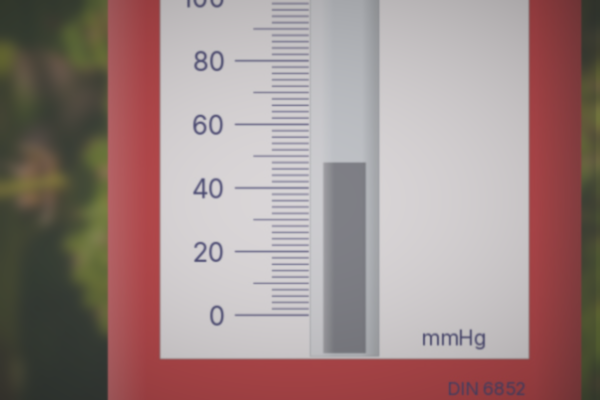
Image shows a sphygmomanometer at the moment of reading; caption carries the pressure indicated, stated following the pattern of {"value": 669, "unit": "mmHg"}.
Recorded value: {"value": 48, "unit": "mmHg"}
